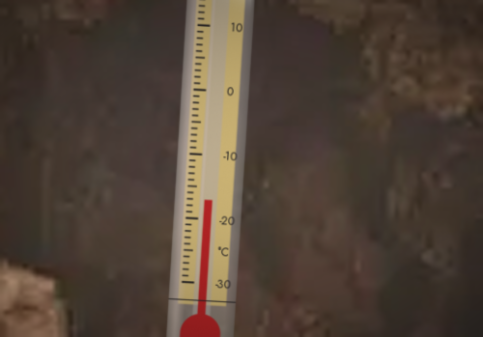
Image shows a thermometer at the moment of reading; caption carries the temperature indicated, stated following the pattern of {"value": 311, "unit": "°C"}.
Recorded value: {"value": -17, "unit": "°C"}
